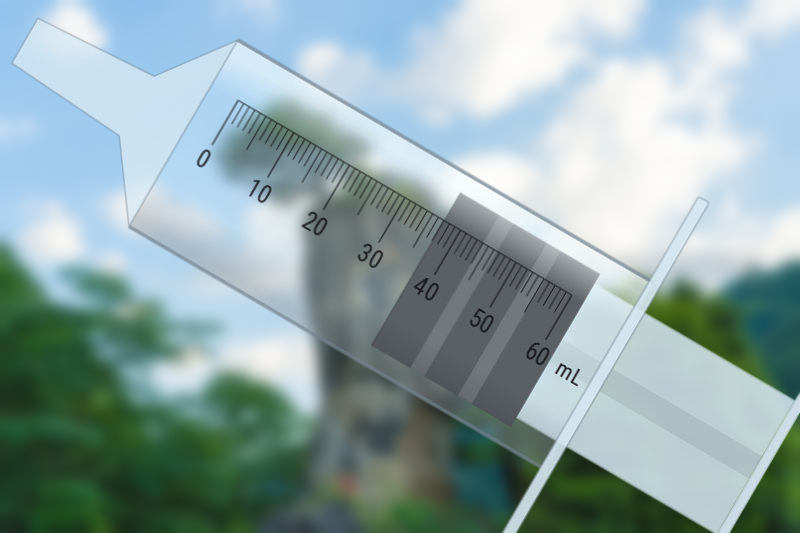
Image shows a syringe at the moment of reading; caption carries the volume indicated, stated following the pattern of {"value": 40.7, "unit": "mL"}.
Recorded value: {"value": 37, "unit": "mL"}
